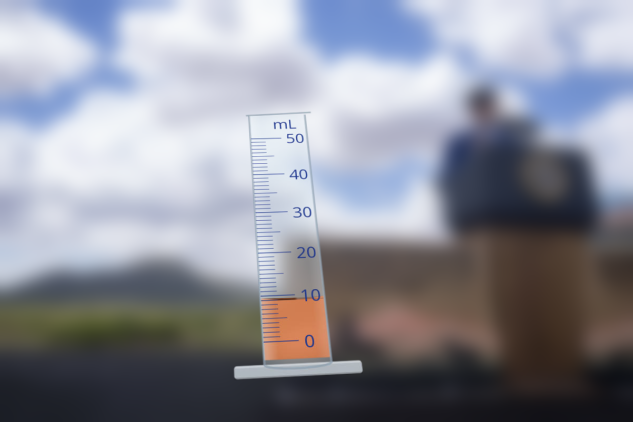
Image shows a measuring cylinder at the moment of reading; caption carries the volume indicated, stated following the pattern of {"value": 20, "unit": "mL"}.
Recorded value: {"value": 9, "unit": "mL"}
